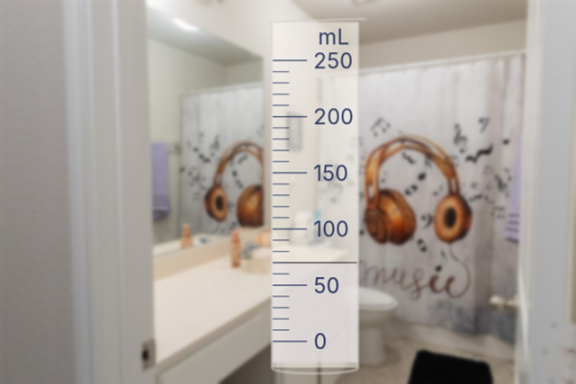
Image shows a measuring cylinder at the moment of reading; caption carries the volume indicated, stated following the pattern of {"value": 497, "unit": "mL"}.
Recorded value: {"value": 70, "unit": "mL"}
